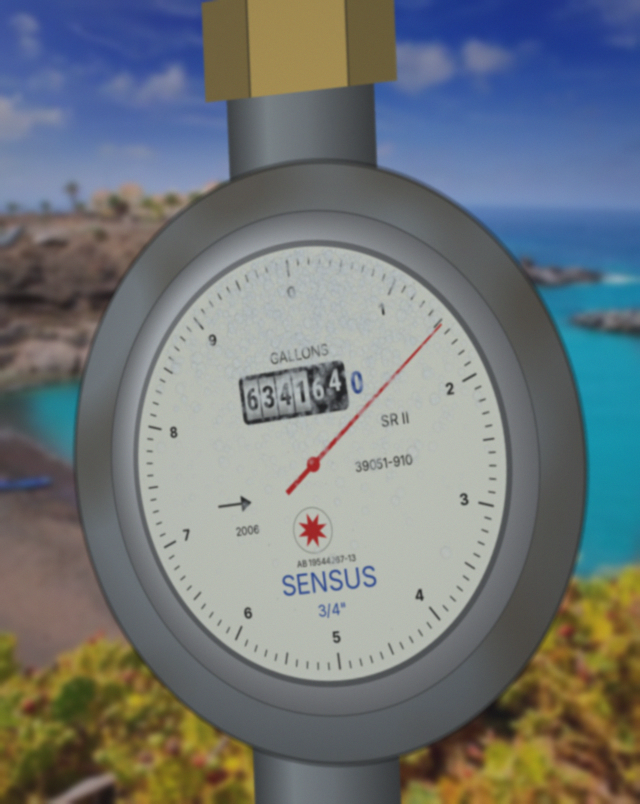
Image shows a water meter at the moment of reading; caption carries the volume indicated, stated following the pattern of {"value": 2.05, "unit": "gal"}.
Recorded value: {"value": 6341641.5, "unit": "gal"}
